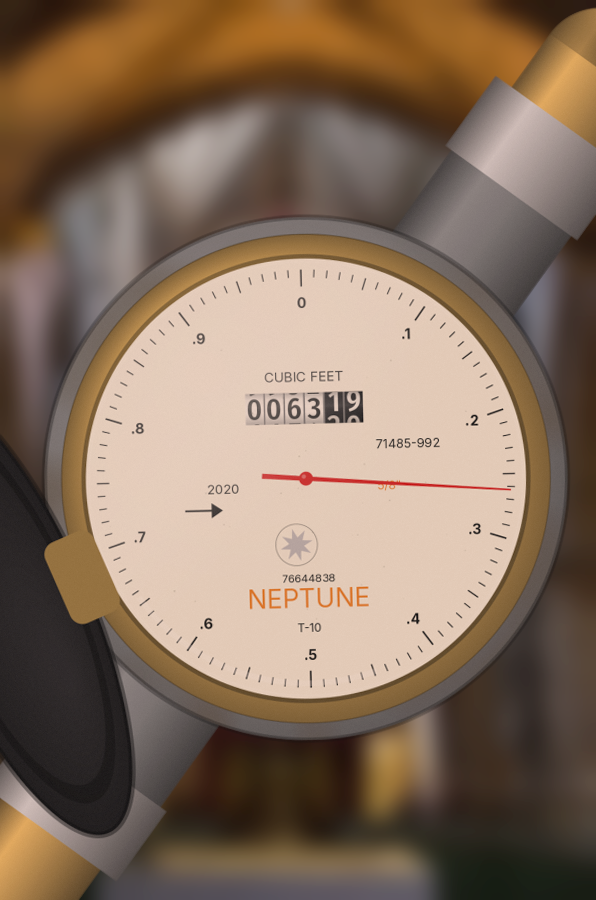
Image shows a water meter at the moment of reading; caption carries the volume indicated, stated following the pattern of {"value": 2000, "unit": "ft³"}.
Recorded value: {"value": 6319.26, "unit": "ft³"}
